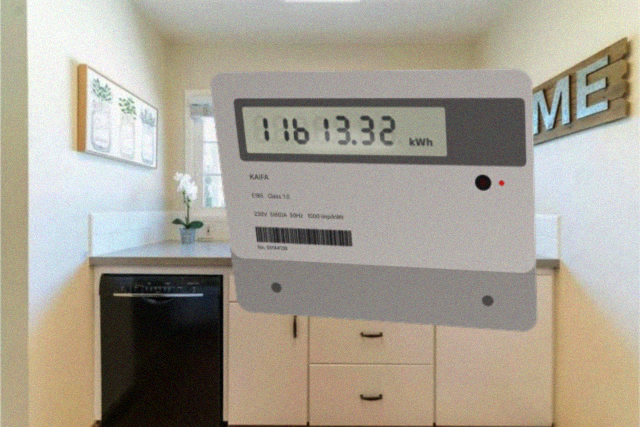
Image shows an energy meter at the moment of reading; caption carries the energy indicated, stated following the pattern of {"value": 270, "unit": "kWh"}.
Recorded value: {"value": 11613.32, "unit": "kWh"}
